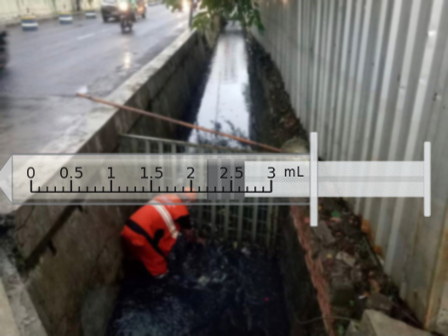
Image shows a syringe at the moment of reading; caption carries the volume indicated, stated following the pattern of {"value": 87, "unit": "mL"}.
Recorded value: {"value": 2.2, "unit": "mL"}
